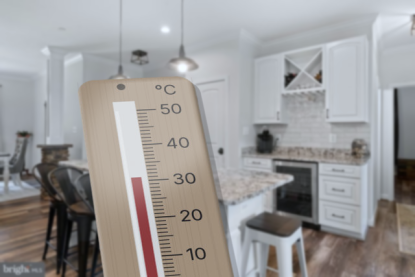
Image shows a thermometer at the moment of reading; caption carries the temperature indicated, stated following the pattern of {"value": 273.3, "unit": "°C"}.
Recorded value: {"value": 31, "unit": "°C"}
